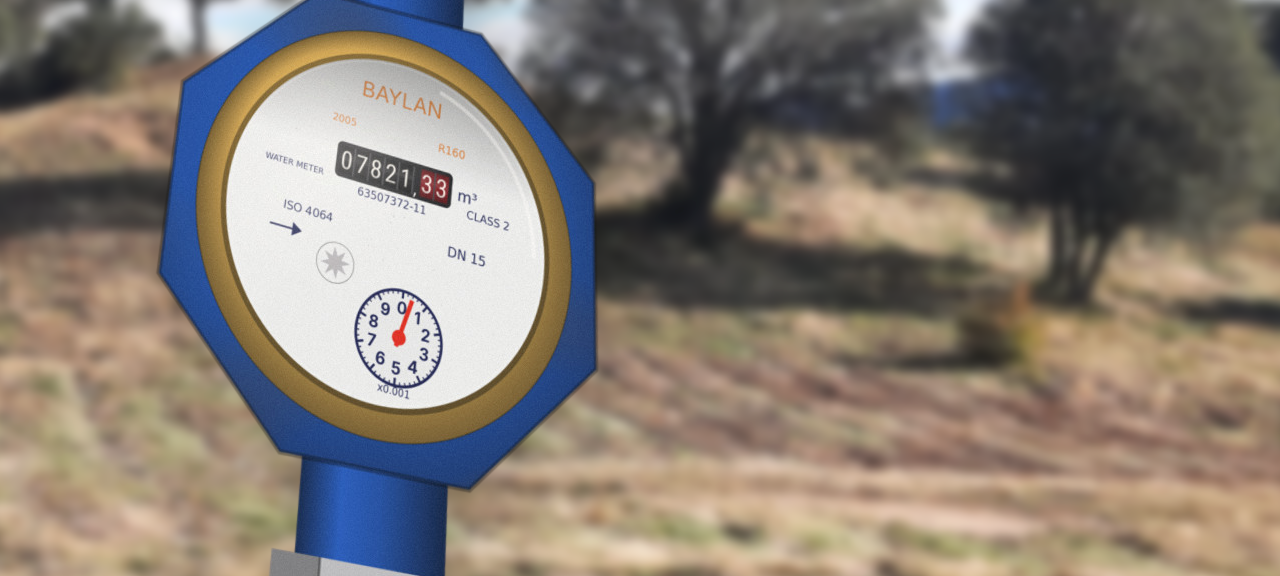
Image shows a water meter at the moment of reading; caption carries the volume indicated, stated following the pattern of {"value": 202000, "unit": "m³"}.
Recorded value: {"value": 7821.330, "unit": "m³"}
